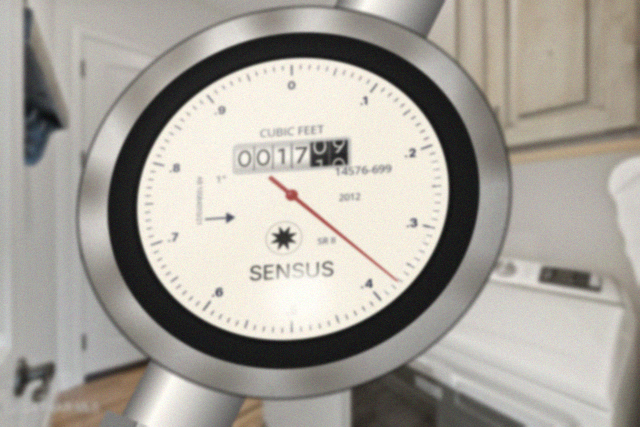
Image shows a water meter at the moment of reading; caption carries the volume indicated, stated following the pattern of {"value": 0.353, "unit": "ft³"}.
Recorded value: {"value": 1709.37, "unit": "ft³"}
